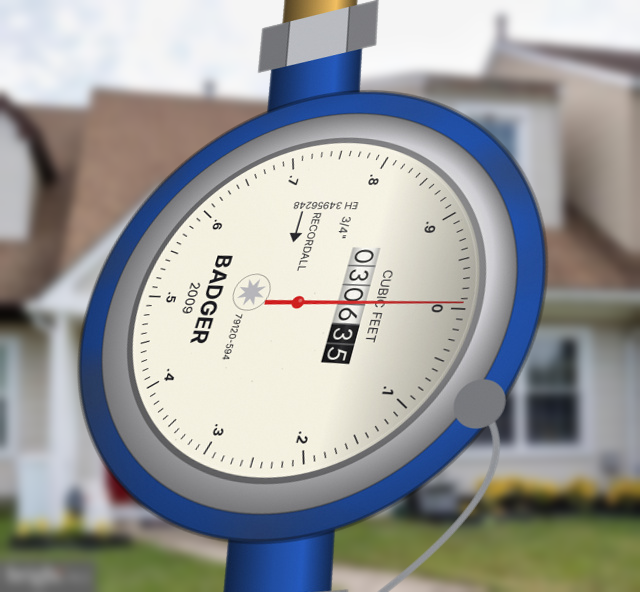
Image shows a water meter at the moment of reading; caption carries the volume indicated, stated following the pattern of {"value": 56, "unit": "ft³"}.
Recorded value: {"value": 30634.99, "unit": "ft³"}
